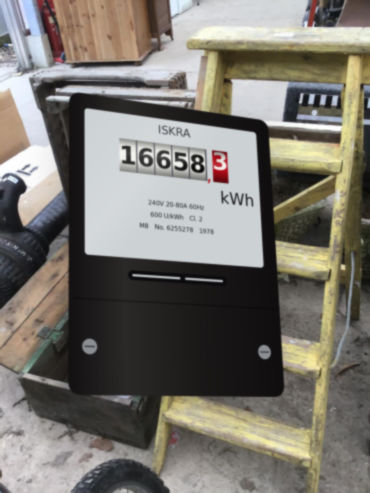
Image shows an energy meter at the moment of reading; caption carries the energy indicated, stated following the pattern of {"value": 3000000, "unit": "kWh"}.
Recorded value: {"value": 16658.3, "unit": "kWh"}
